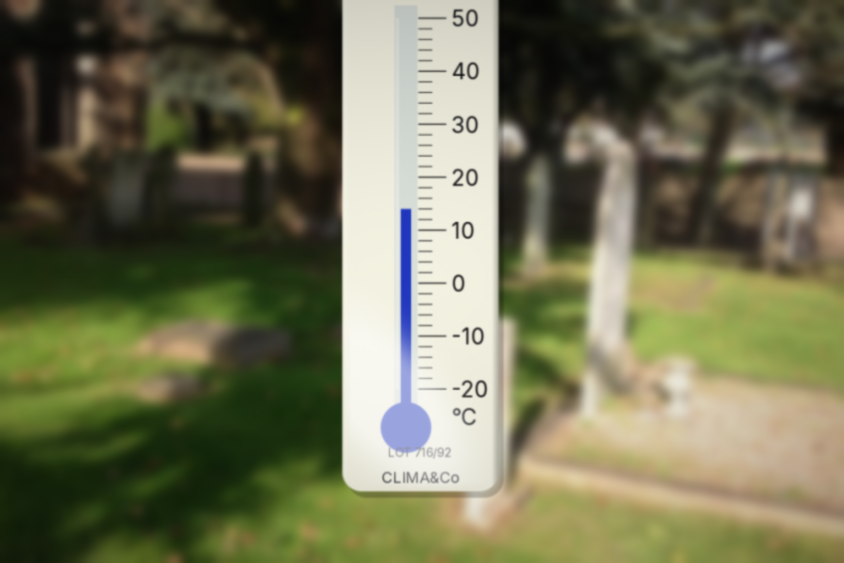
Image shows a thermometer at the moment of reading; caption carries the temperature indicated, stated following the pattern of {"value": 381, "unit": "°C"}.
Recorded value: {"value": 14, "unit": "°C"}
